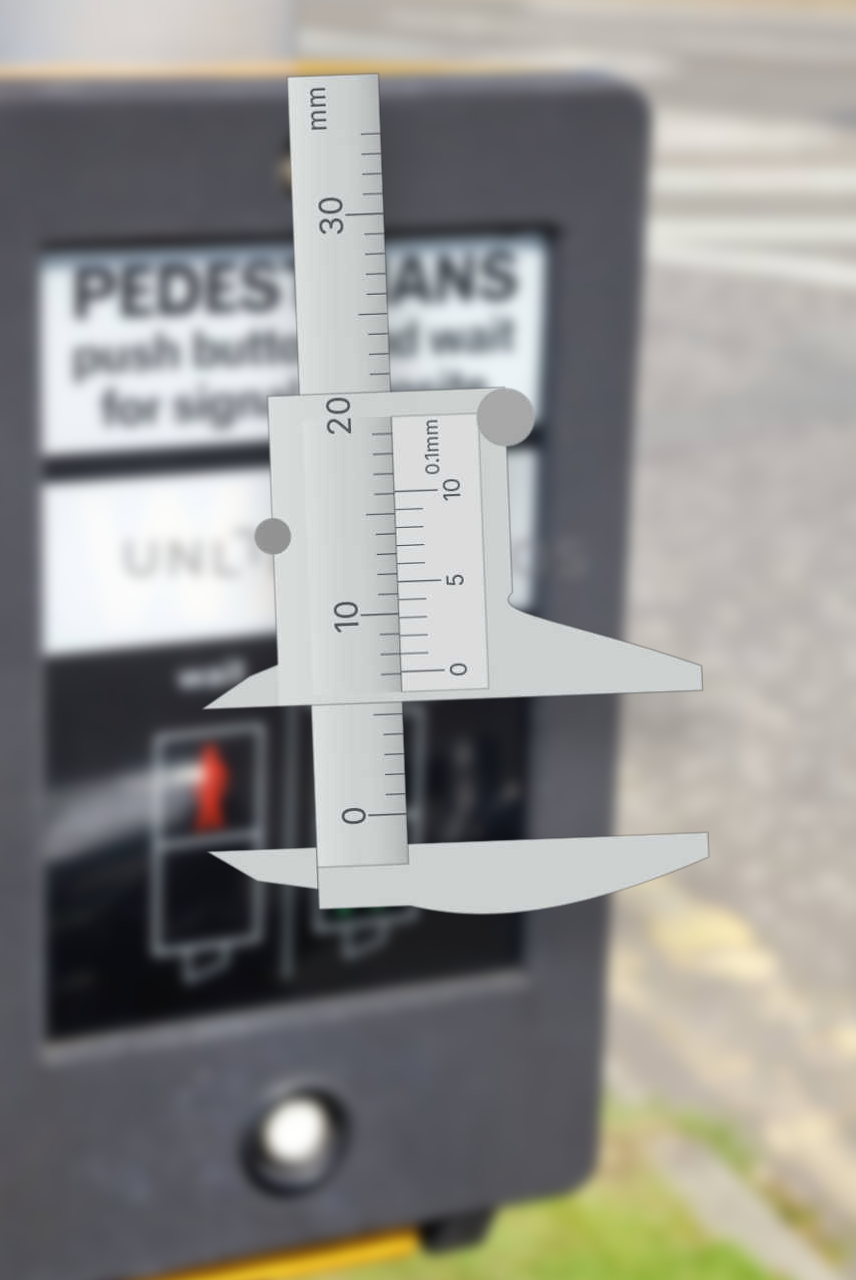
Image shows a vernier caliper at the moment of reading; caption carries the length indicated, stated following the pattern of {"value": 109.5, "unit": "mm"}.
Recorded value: {"value": 7.1, "unit": "mm"}
